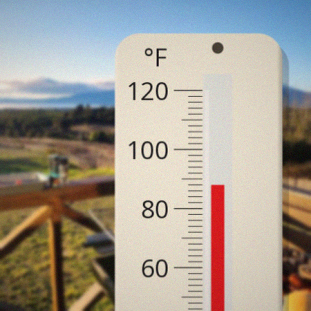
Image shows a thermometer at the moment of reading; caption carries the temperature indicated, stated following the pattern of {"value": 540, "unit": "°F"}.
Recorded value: {"value": 88, "unit": "°F"}
